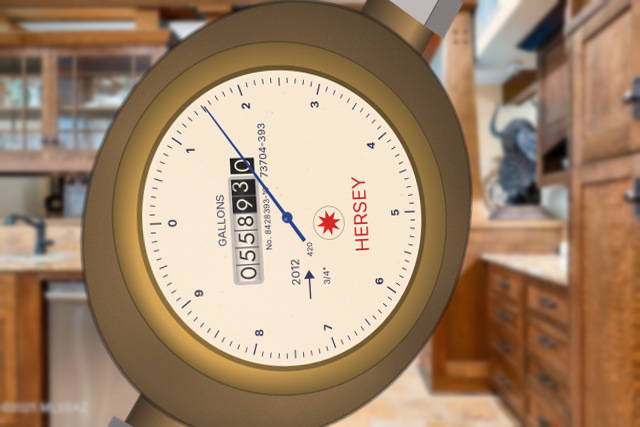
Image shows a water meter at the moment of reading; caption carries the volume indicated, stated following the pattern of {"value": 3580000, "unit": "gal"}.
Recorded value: {"value": 558931.5, "unit": "gal"}
